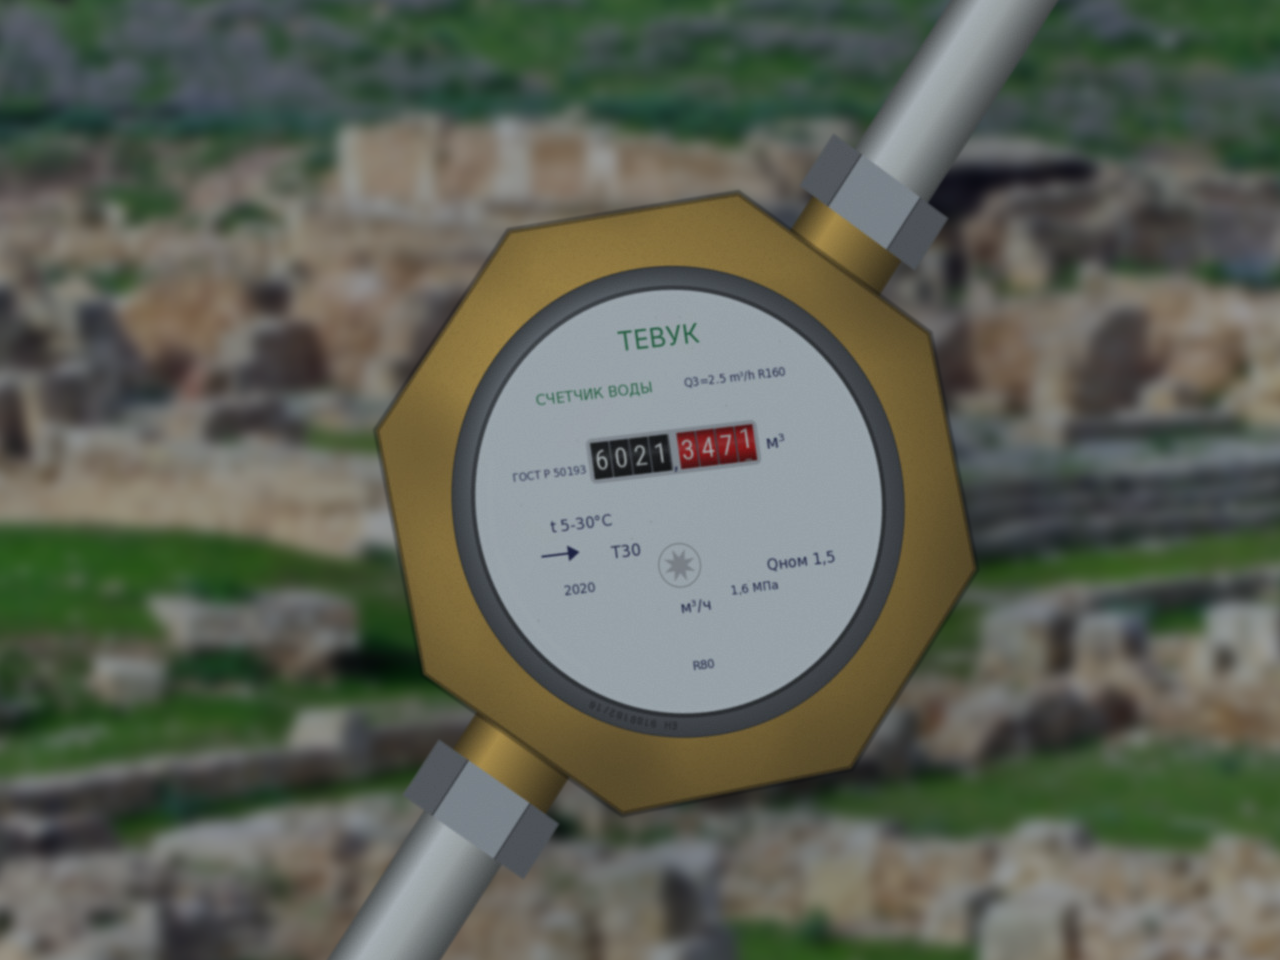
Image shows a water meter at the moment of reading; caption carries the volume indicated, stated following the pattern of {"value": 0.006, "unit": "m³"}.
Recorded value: {"value": 6021.3471, "unit": "m³"}
